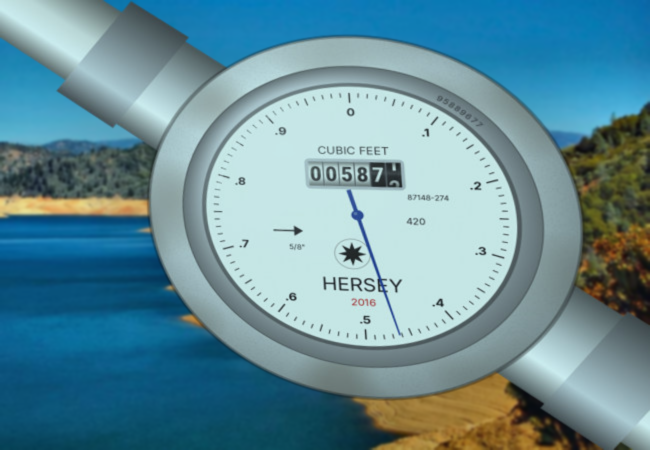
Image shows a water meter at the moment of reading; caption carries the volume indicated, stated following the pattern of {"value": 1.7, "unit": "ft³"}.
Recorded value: {"value": 5871.46, "unit": "ft³"}
